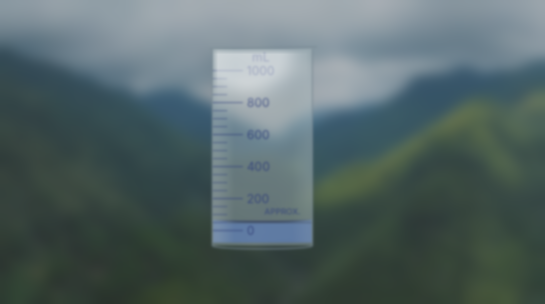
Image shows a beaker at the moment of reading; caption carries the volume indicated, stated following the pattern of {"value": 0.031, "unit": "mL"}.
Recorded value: {"value": 50, "unit": "mL"}
